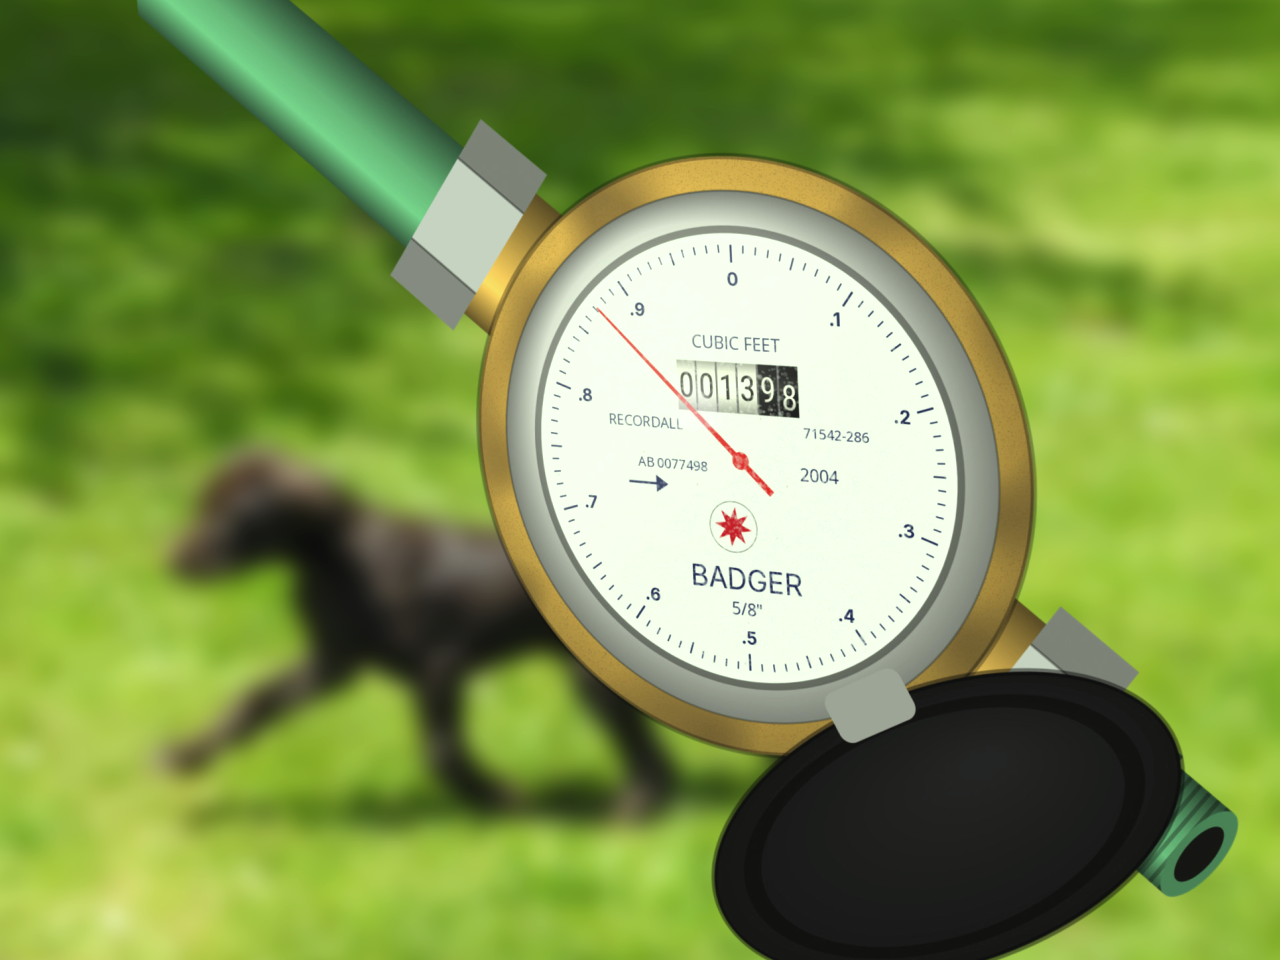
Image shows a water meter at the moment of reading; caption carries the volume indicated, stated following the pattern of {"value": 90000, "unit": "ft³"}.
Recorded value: {"value": 1397.87, "unit": "ft³"}
